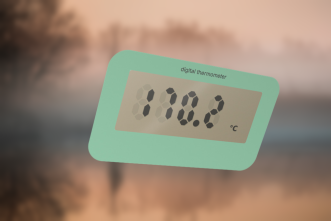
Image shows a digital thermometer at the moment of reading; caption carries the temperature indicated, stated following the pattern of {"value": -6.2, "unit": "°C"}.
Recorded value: {"value": 170.2, "unit": "°C"}
